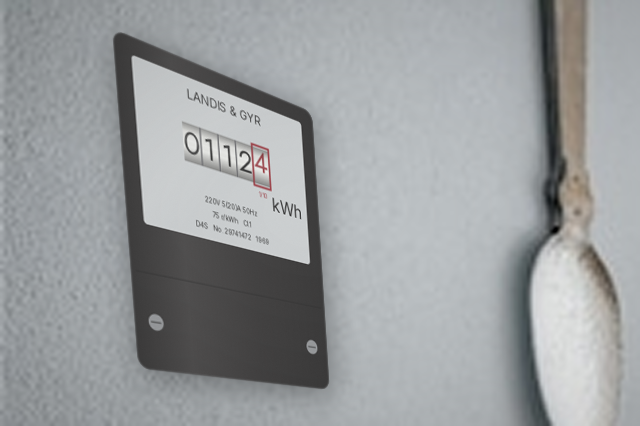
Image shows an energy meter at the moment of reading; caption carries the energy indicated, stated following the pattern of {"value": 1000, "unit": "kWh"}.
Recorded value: {"value": 112.4, "unit": "kWh"}
